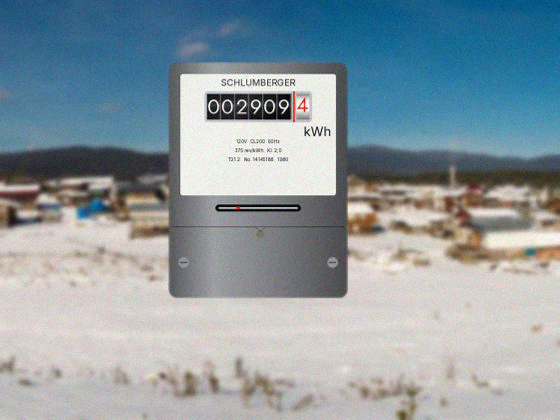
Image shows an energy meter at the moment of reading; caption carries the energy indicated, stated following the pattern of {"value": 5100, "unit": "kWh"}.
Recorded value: {"value": 2909.4, "unit": "kWh"}
